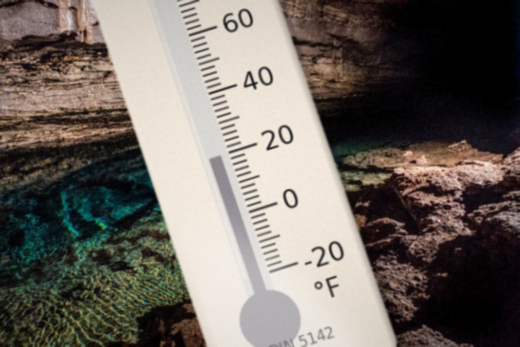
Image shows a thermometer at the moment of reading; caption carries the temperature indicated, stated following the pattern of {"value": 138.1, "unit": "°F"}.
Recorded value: {"value": 20, "unit": "°F"}
